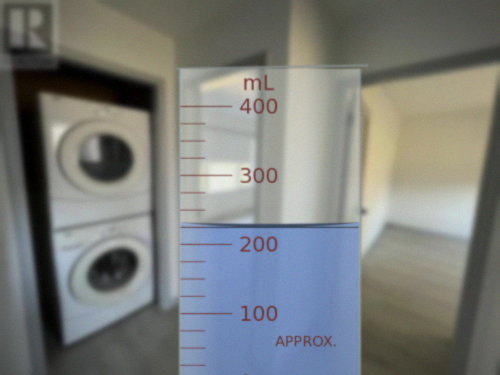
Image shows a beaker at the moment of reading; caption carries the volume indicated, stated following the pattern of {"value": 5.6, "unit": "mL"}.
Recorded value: {"value": 225, "unit": "mL"}
